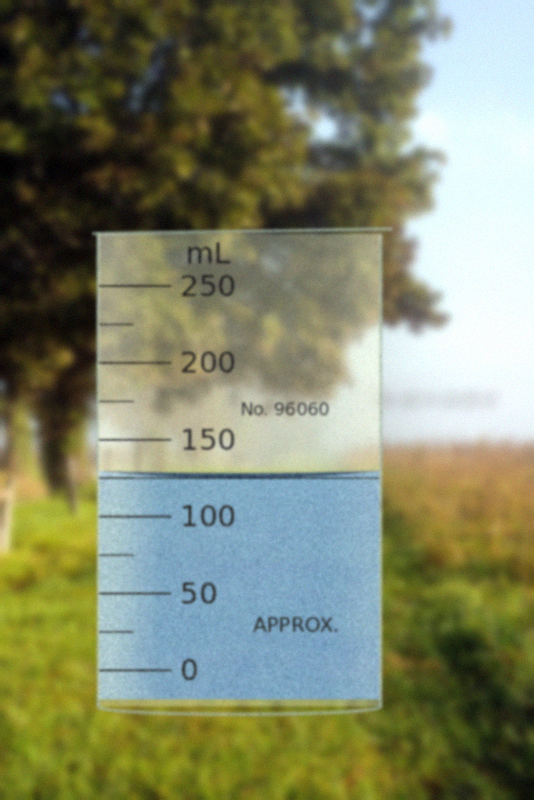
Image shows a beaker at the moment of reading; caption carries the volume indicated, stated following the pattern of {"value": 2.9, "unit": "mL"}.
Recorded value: {"value": 125, "unit": "mL"}
